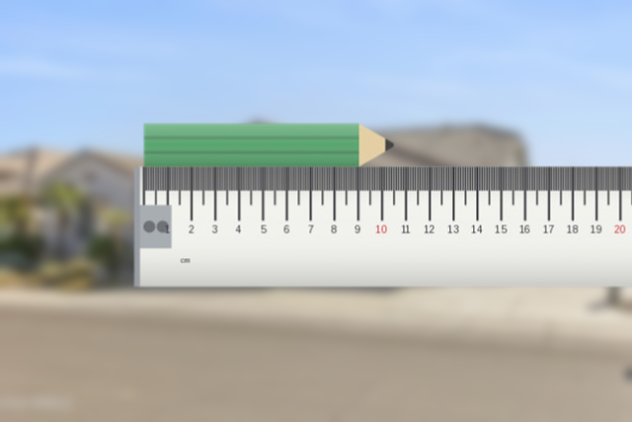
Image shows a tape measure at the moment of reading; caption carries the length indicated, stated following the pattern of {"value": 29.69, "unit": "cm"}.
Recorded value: {"value": 10.5, "unit": "cm"}
